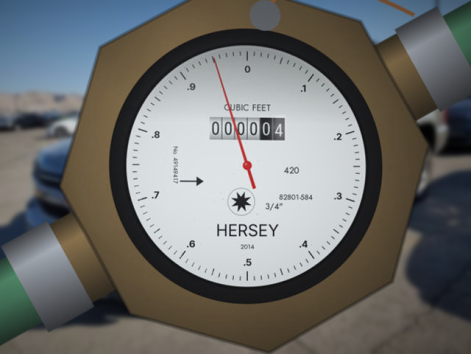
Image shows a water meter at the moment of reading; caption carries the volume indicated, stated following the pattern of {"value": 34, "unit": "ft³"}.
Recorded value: {"value": 3.95, "unit": "ft³"}
